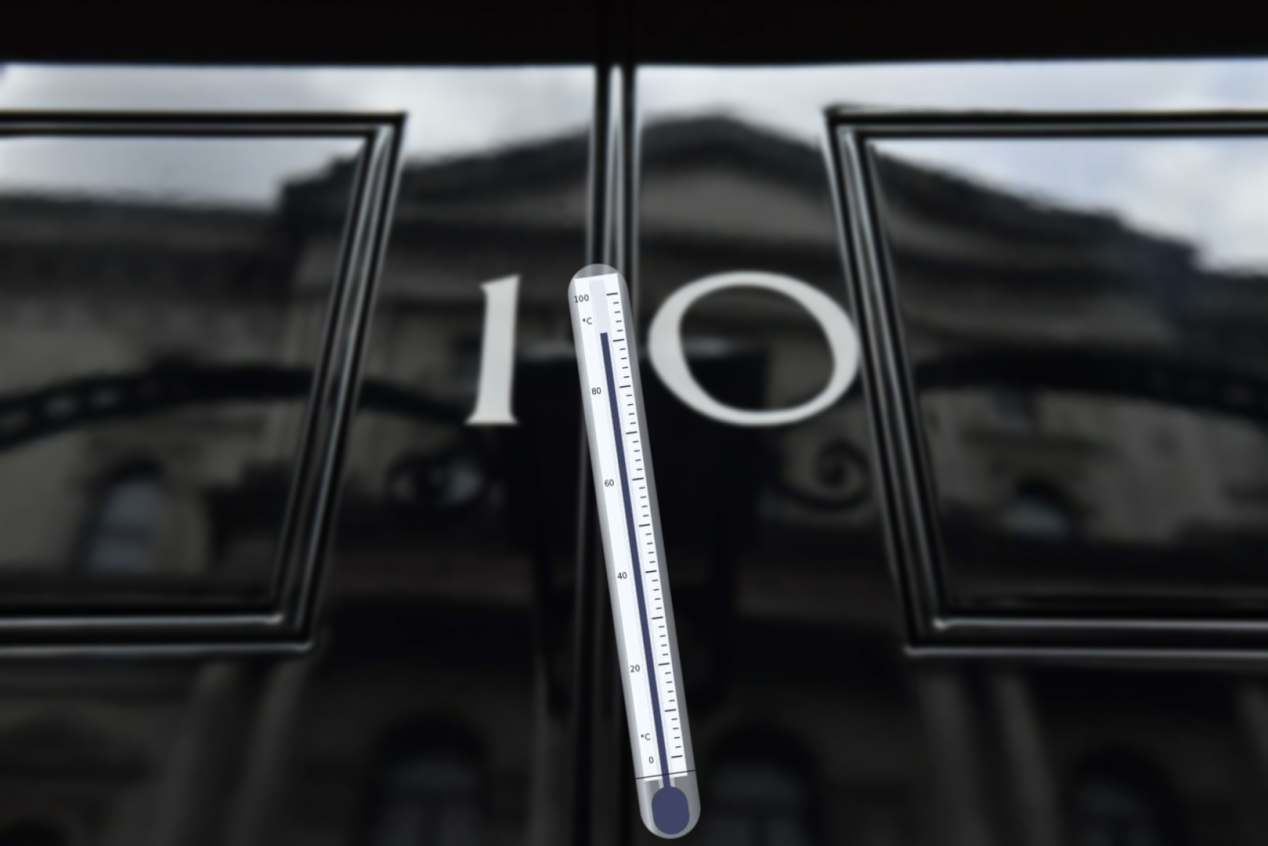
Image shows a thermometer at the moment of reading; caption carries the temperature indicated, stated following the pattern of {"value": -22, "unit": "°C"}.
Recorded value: {"value": 92, "unit": "°C"}
